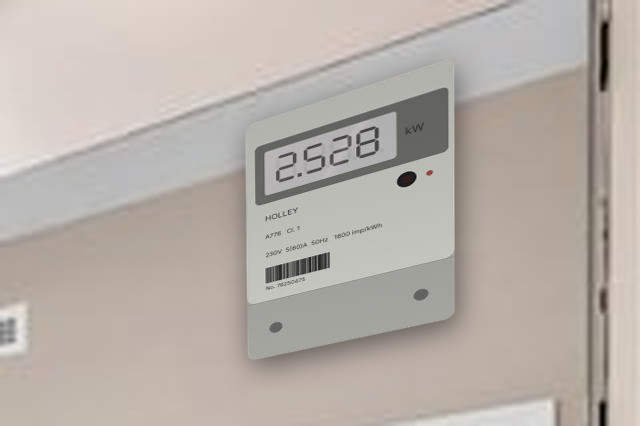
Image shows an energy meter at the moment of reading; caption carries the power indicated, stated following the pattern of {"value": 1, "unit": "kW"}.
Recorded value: {"value": 2.528, "unit": "kW"}
